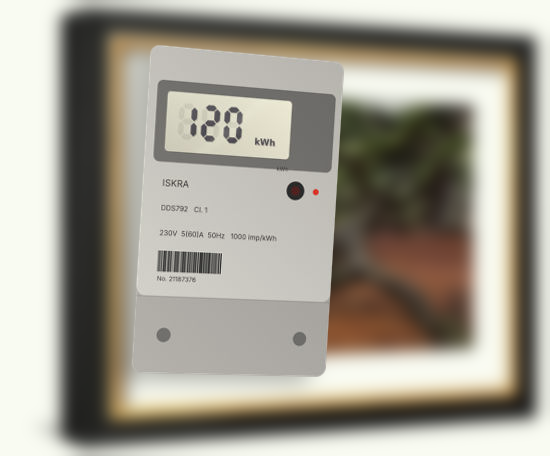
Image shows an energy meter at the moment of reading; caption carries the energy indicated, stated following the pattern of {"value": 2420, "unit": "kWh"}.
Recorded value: {"value": 120, "unit": "kWh"}
